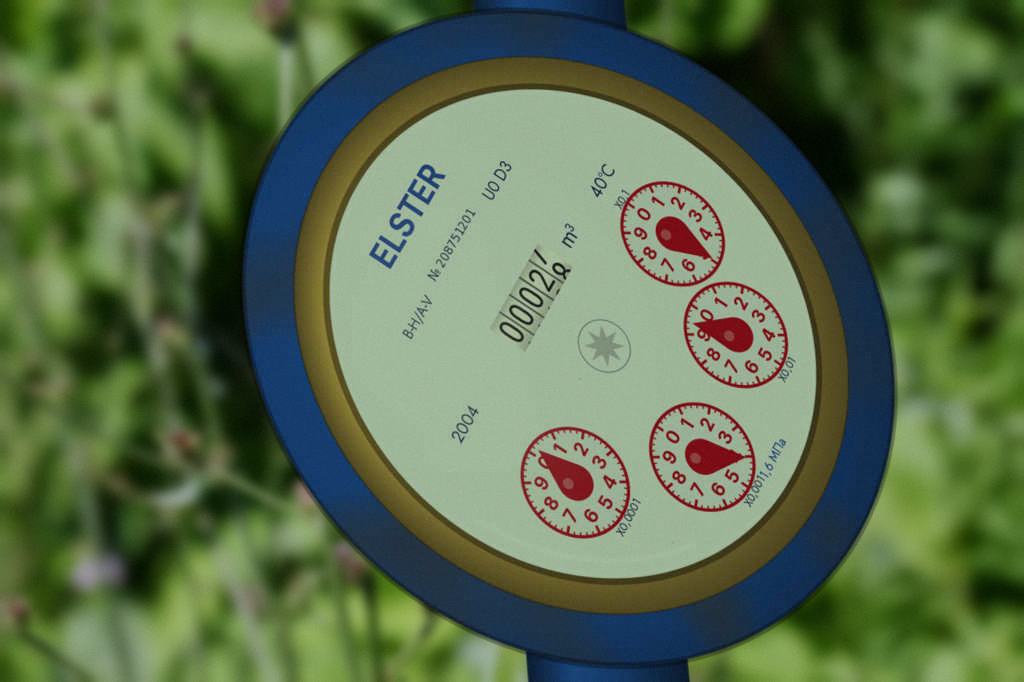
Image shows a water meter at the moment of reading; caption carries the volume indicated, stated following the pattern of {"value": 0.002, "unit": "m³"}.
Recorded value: {"value": 27.4940, "unit": "m³"}
